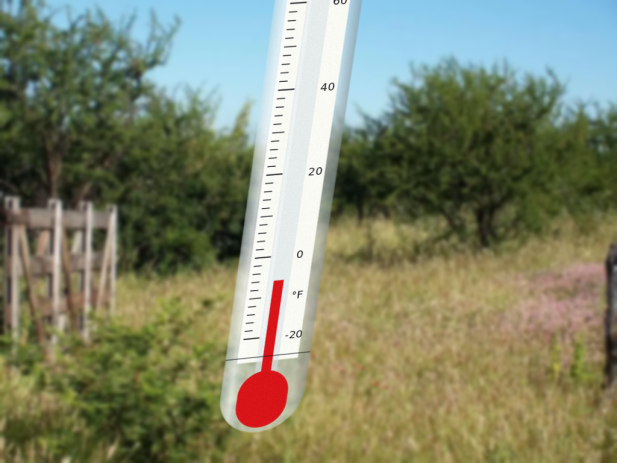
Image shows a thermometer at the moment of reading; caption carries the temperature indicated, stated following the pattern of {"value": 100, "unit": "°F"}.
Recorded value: {"value": -6, "unit": "°F"}
